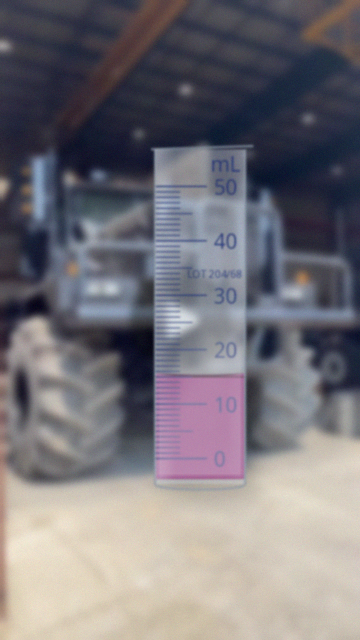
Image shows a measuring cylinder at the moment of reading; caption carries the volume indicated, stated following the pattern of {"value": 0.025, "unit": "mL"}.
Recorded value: {"value": 15, "unit": "mL"}
